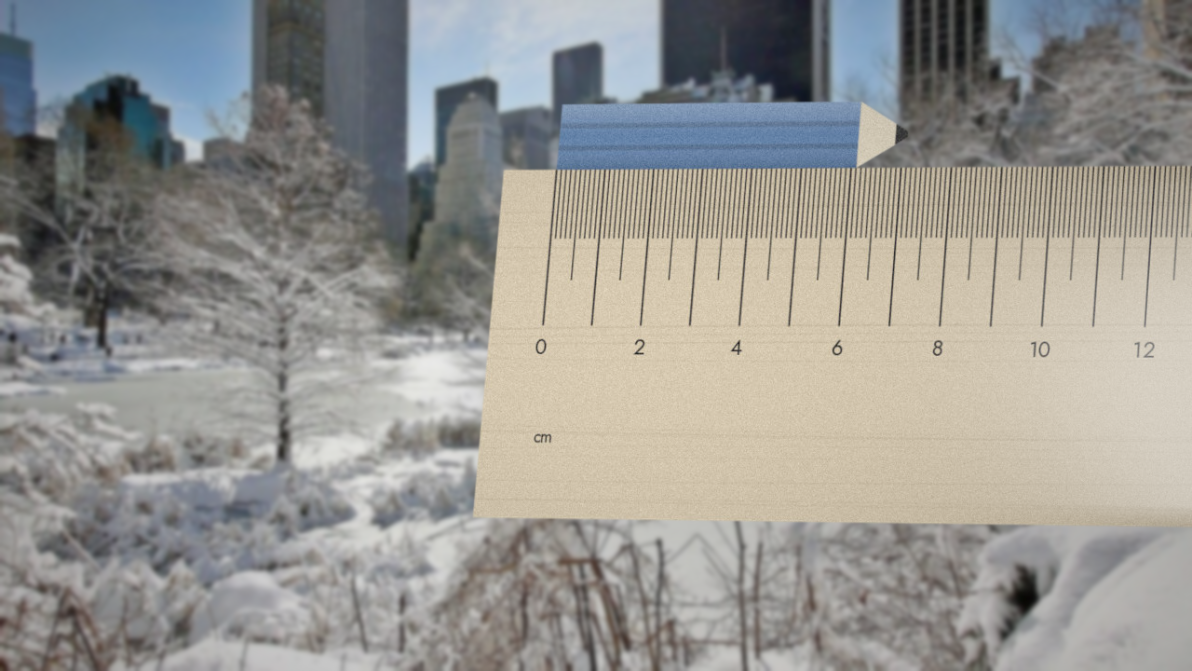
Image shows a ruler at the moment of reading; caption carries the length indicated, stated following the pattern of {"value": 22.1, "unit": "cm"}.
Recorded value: {"value": 7.1, "unit": "cm"}
